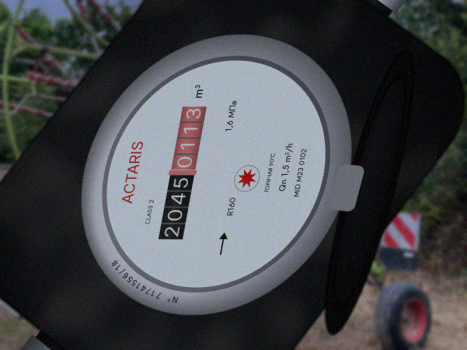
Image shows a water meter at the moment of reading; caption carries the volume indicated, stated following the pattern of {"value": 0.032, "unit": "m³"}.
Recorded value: {"value": 2045.0113, "unit": "m³"}
